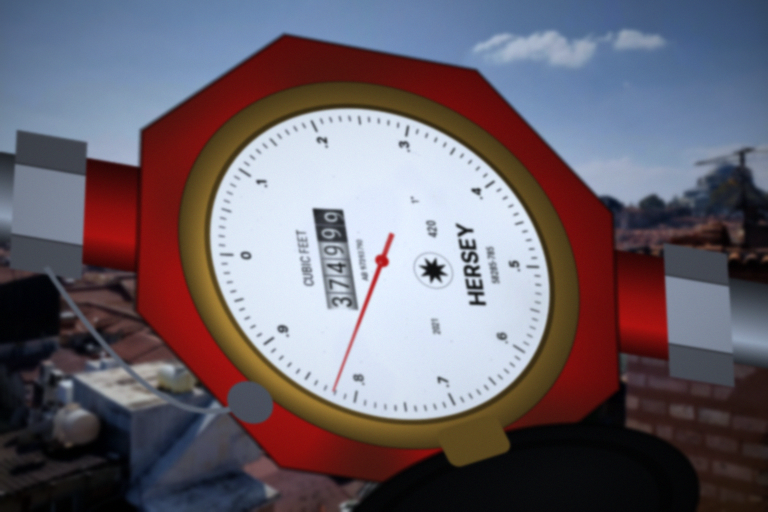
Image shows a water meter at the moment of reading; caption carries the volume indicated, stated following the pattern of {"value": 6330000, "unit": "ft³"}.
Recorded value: {"value": 374998.82, "unit": "ft³"}
